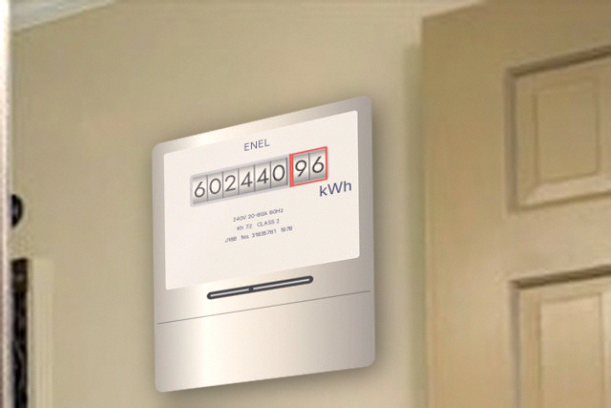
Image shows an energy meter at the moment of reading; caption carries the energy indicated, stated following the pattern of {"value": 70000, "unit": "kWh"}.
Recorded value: {"value": 602440.96, "unit": "kWh"}
